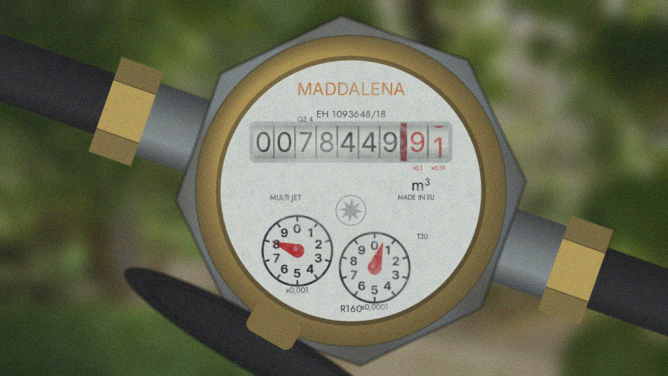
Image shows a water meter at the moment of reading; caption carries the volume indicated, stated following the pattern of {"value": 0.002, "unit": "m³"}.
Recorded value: {"value": 78449.9080, "unit": "m³"}
